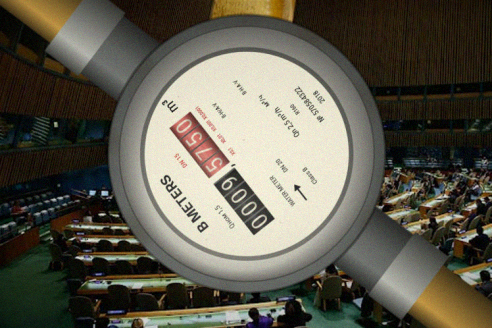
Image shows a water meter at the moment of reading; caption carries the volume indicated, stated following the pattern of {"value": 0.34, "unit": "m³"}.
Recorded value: {"value": 9.5750, "unit": "m³"}
